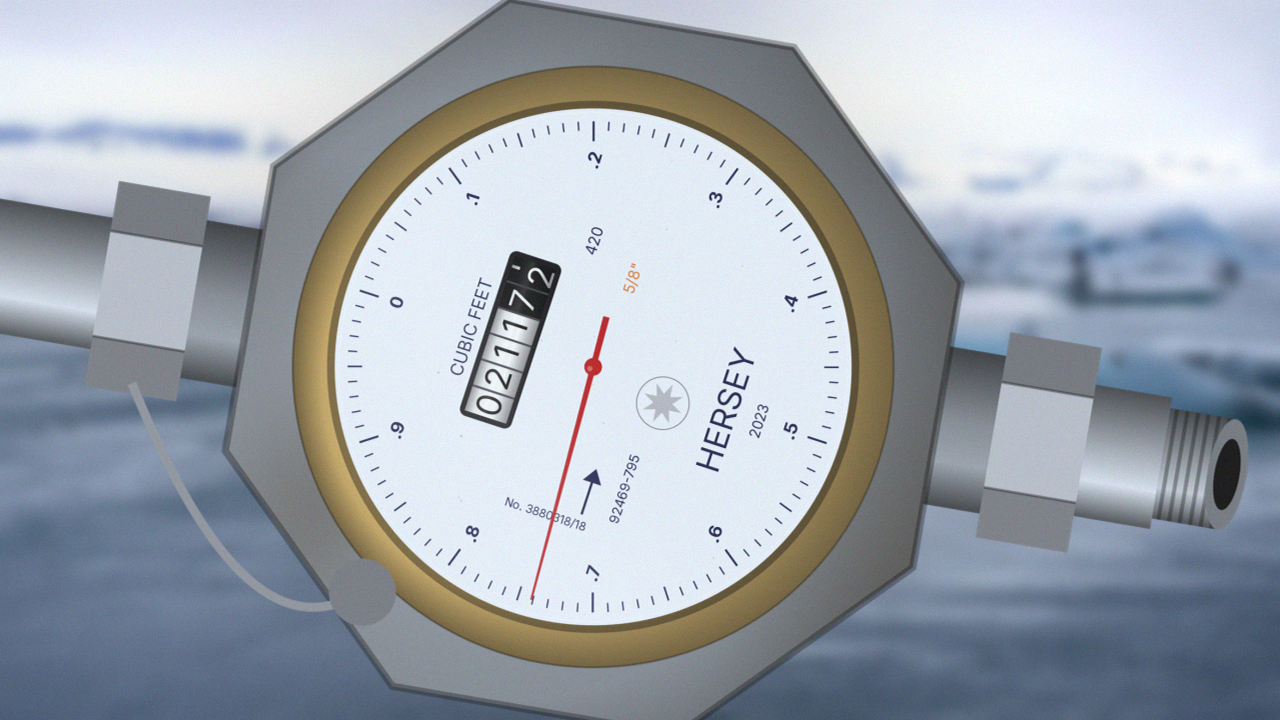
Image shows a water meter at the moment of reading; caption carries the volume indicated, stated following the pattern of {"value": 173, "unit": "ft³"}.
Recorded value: {"value": 21171.74, "unit": "ft³"}
